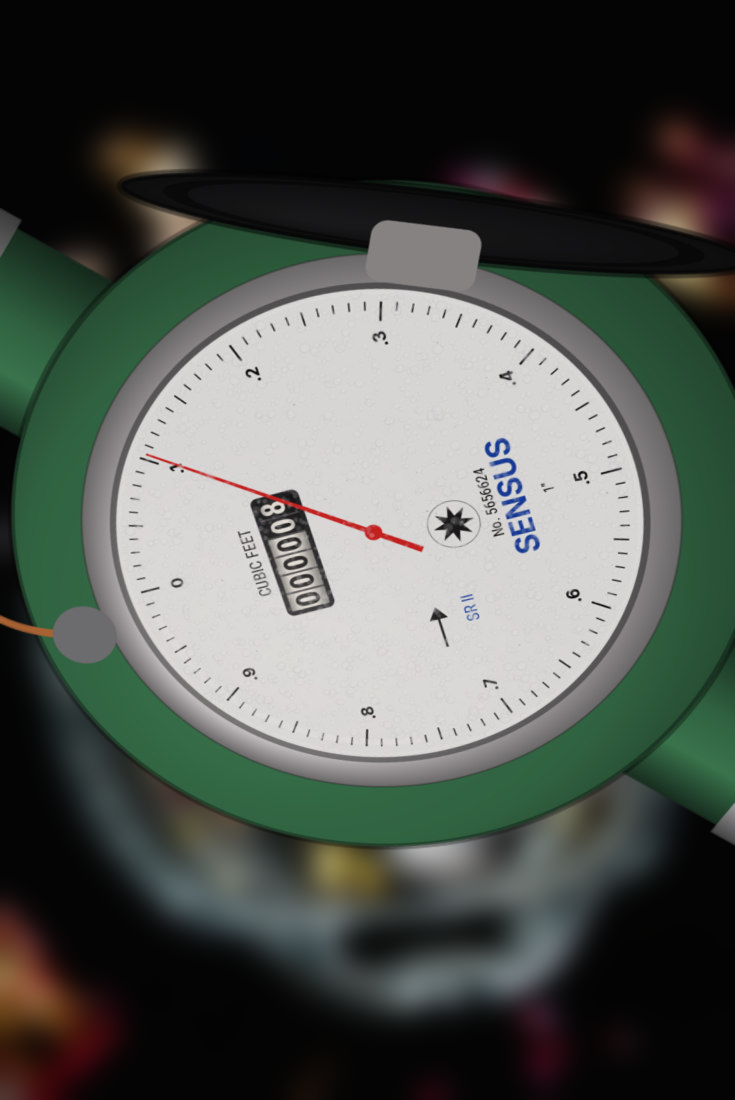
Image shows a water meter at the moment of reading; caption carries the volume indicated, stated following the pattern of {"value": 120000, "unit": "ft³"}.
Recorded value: {"value": 8.10, "unit": "ft³"}
